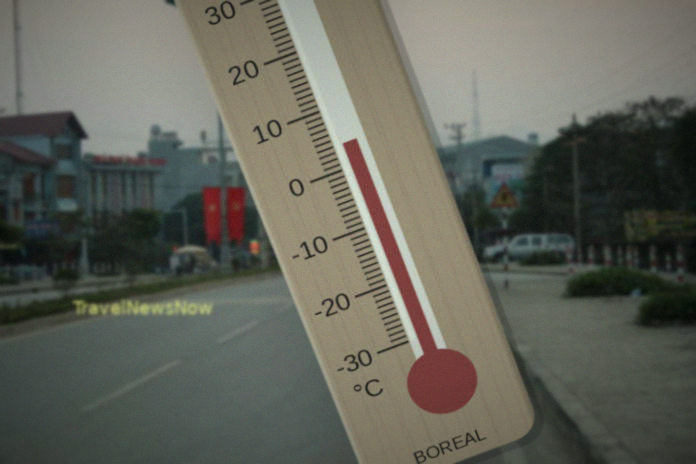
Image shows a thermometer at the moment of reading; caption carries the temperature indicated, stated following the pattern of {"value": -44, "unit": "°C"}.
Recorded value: {"value": 4, "unit": "°C"}
